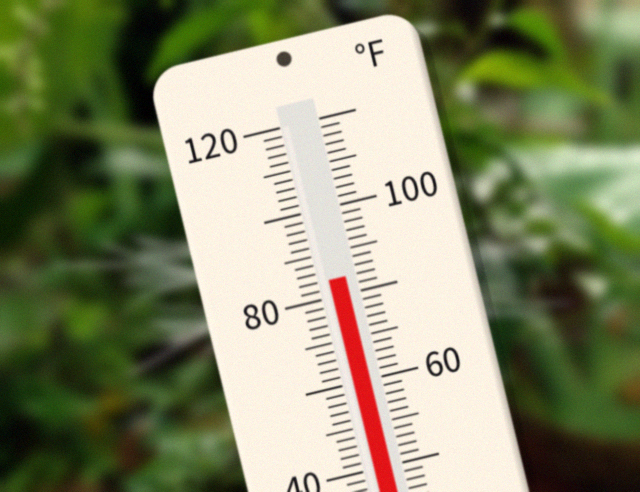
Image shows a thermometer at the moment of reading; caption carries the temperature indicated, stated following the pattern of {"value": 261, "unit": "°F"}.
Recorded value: {"value": 84, "unit": "°F"}
